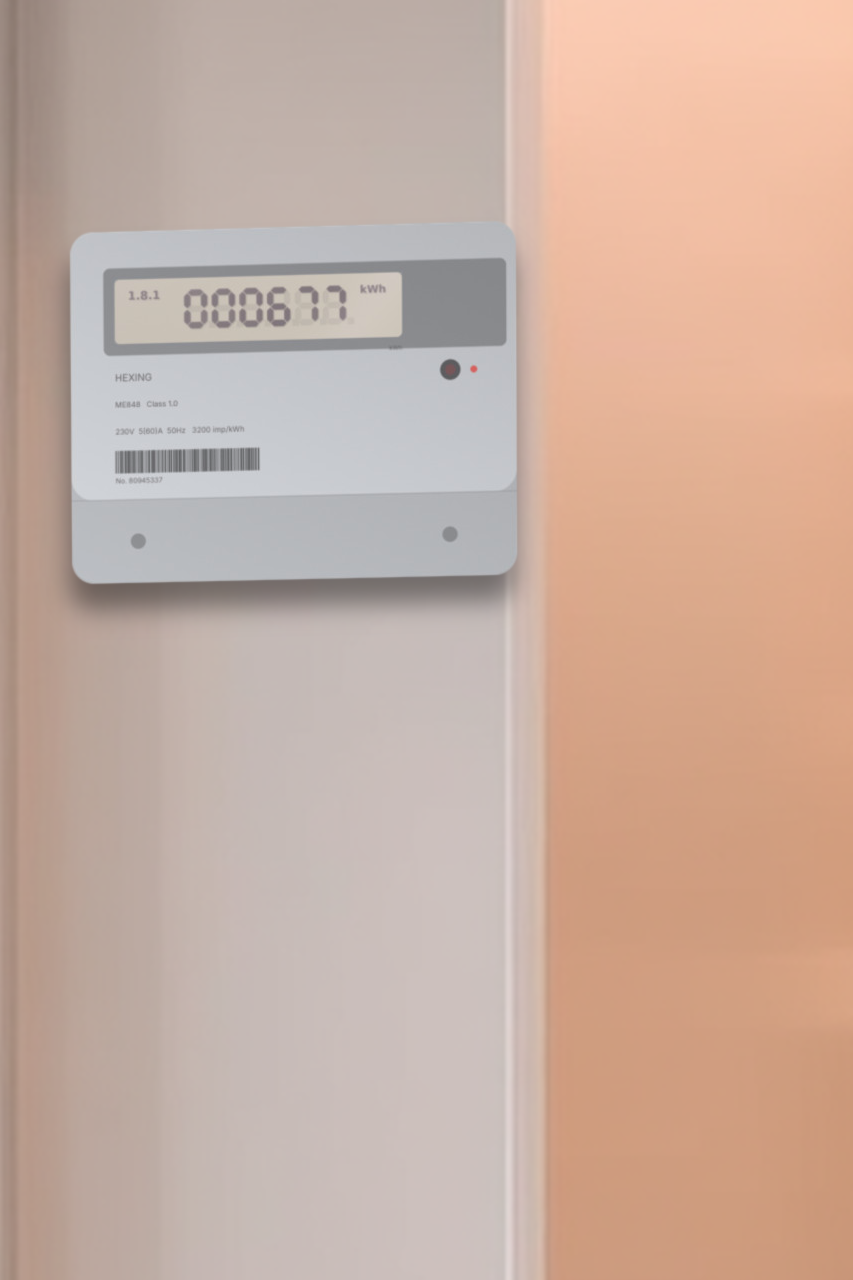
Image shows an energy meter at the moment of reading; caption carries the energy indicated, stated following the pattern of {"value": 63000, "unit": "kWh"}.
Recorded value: {"value": 677, "unit": "kWh"}
